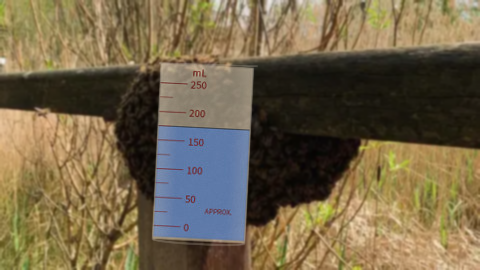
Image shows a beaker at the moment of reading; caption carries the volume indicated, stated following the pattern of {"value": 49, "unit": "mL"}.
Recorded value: {"value": 175, "unit": "mL"}
